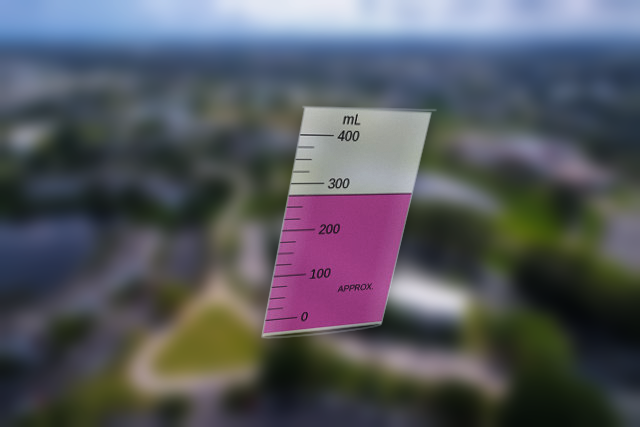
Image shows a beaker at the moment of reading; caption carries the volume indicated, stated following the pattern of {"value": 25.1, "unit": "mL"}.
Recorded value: {"value": 275, "unit": "mL"}
